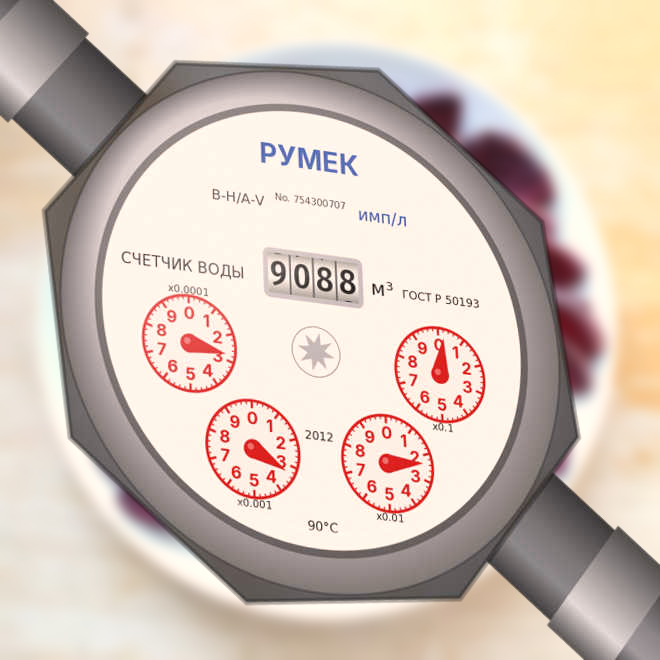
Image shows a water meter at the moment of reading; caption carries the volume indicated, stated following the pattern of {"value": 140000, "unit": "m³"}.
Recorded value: {"value": 9088.0232, "unit": "m³"}
